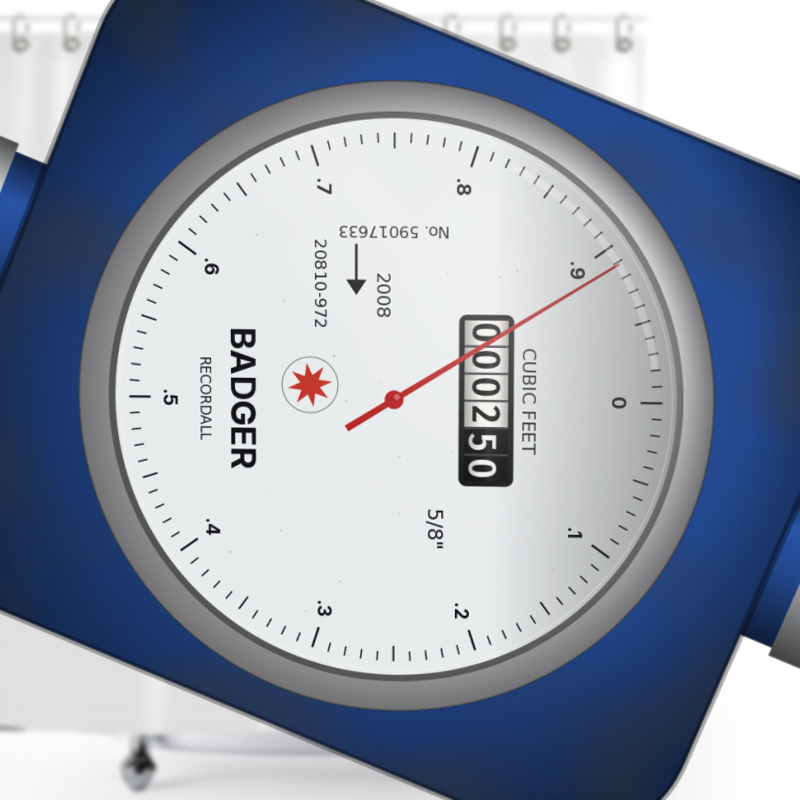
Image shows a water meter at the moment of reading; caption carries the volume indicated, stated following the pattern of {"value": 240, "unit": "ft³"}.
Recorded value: {"value": 249.91, "unit": "ft³"}
